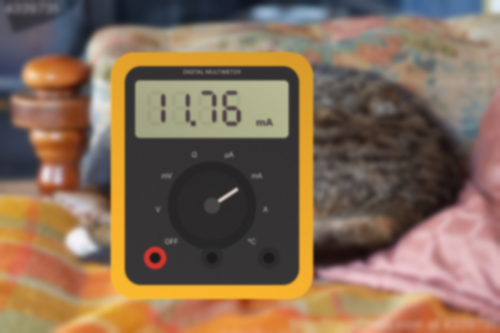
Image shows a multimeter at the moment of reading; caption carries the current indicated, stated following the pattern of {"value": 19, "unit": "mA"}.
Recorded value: {"value": 11.76, "unit": "mA"}
